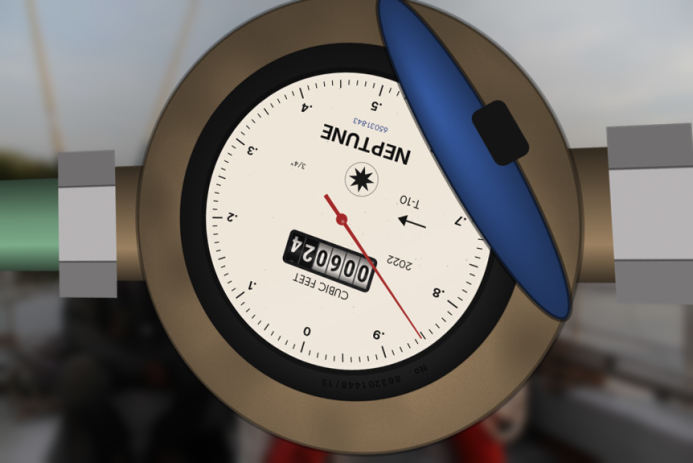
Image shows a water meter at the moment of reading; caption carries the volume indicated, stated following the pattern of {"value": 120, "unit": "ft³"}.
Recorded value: {"value": 6023.85, "unit": "ft³"}
